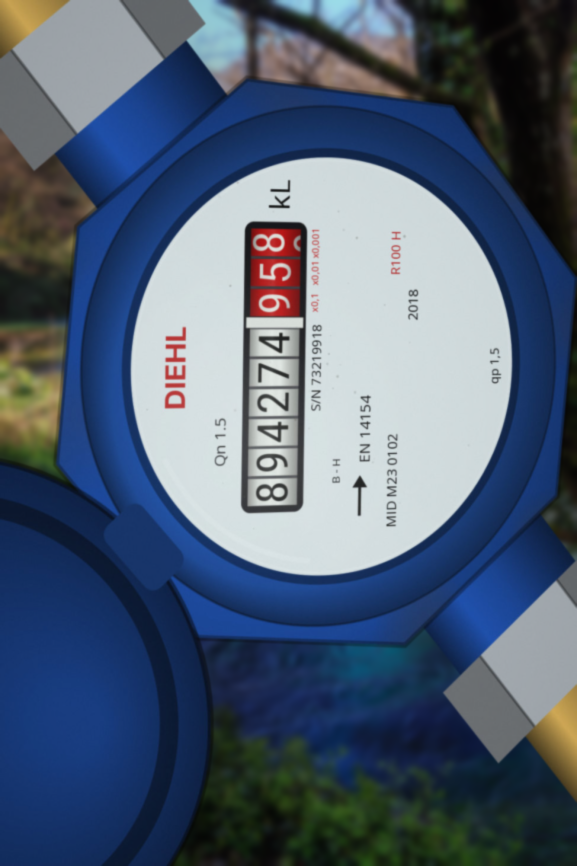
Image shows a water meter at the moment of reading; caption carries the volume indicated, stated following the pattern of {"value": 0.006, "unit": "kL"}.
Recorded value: {"value": 894274.958, "unit": "kL"}
